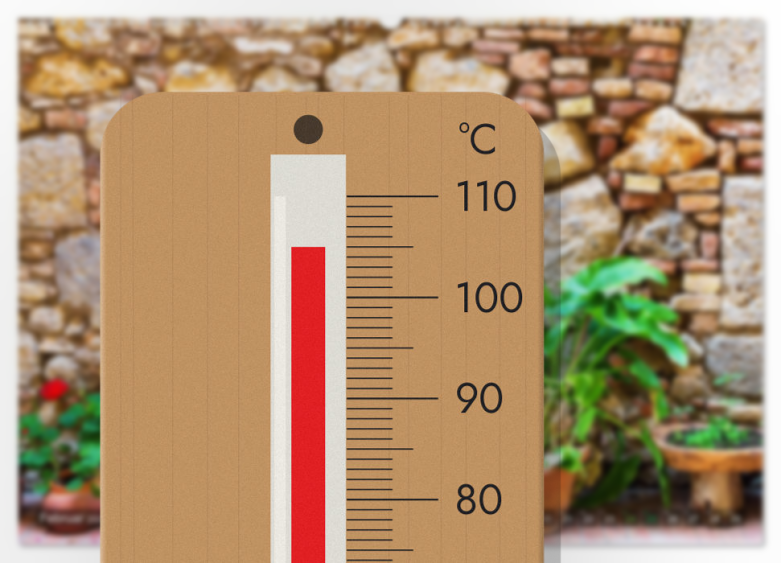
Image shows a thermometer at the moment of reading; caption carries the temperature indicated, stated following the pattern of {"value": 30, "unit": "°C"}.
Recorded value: {"value": 105, "unit": "°C"}
